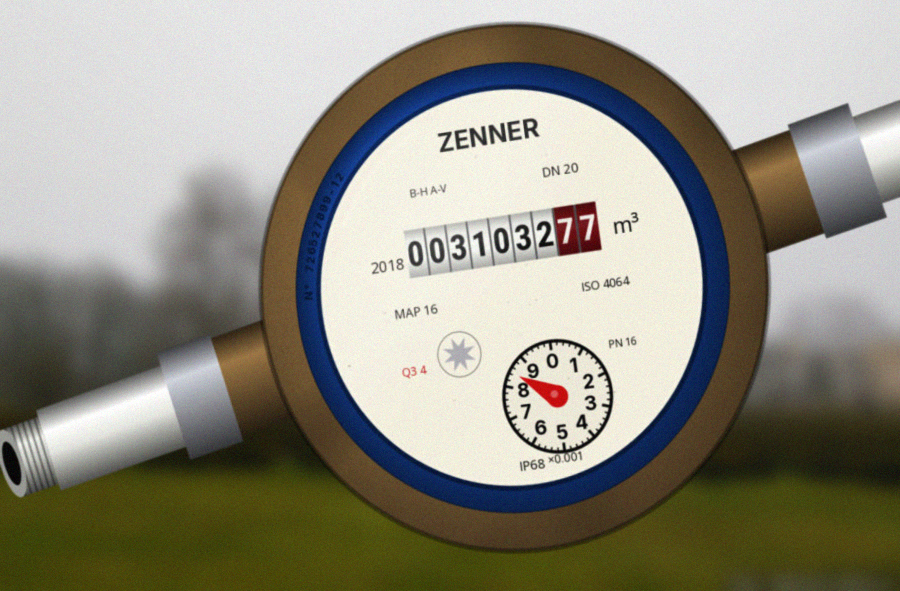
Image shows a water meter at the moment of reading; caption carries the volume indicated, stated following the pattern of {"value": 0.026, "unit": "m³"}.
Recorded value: {"value": 31032.778, "unit": "m³"}
